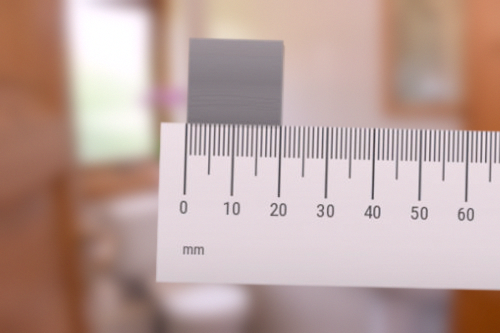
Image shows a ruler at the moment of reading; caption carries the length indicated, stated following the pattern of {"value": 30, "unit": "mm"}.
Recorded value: {"value": 20, "unit": "mm"}
